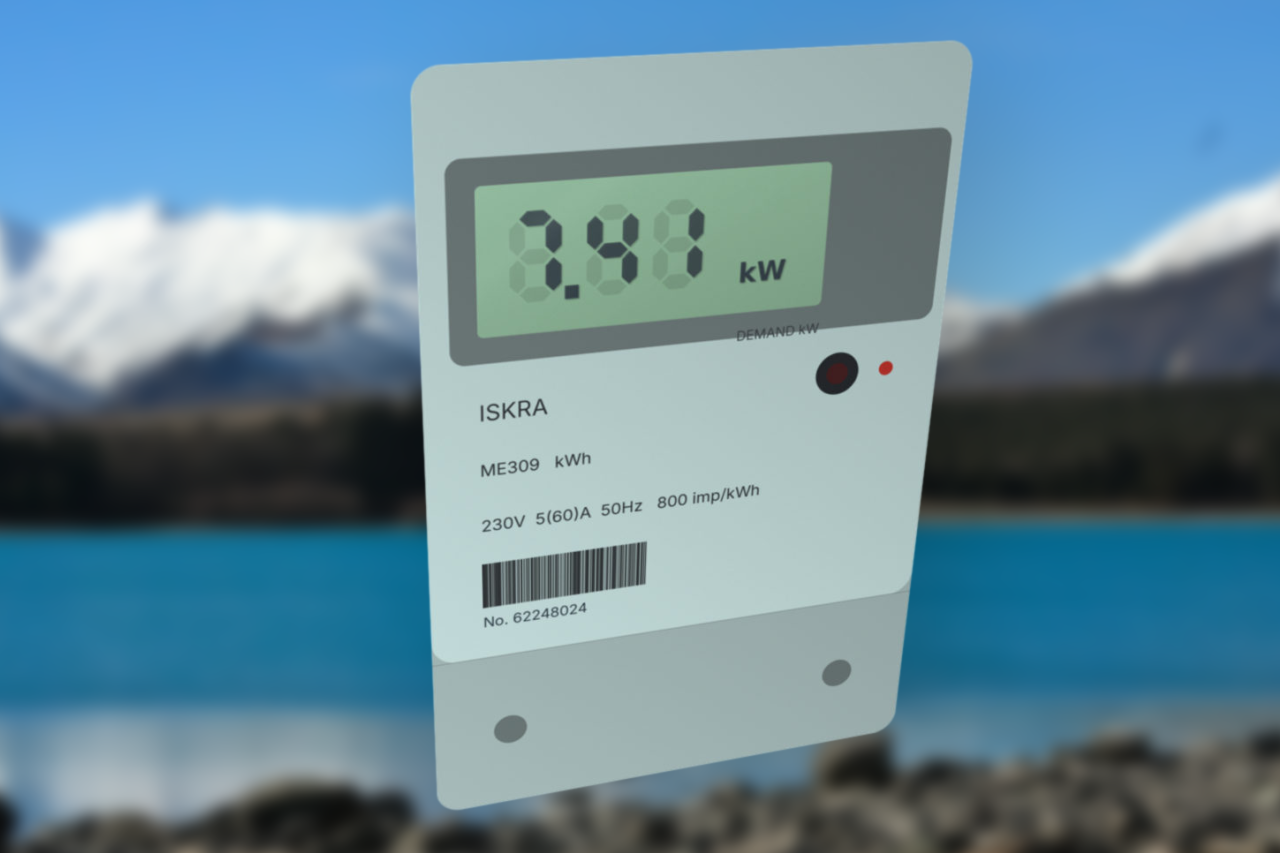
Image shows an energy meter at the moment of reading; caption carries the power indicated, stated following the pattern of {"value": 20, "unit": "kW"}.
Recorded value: {"value": 7.41, "unit": "kW"}
